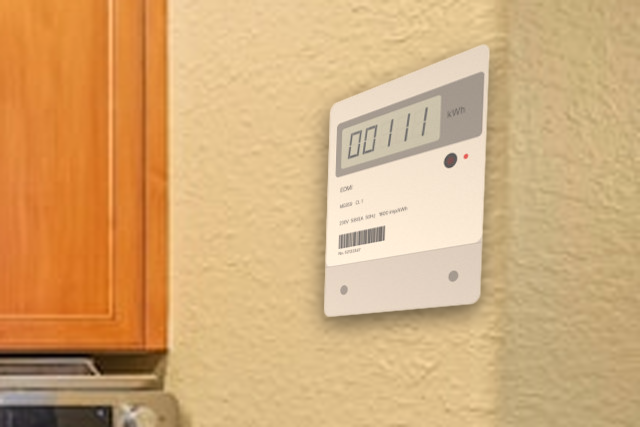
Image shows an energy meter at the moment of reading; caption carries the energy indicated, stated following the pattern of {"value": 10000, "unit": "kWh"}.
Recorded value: {"value": 111, "unit": "kWh"}
